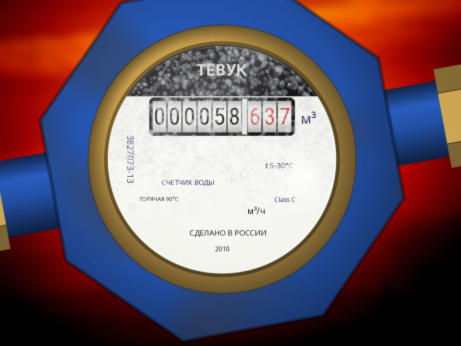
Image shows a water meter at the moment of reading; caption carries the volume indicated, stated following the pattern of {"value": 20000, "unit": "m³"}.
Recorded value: {"value": 58.637, "unit": "m³"}
